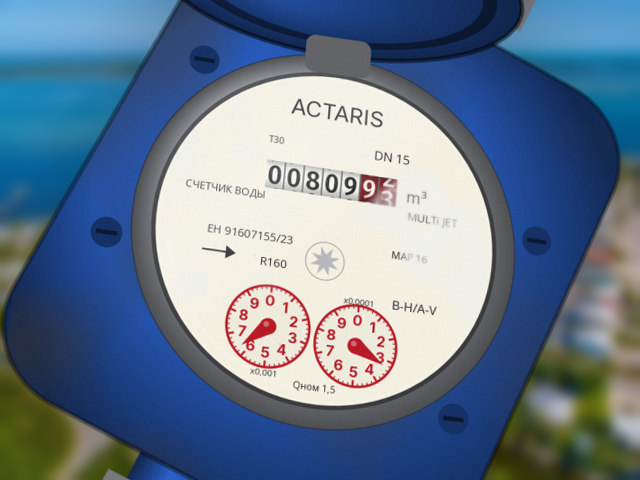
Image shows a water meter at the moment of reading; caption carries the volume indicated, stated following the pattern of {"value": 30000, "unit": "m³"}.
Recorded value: {"value": 809.9263, "unit": "m³"}
